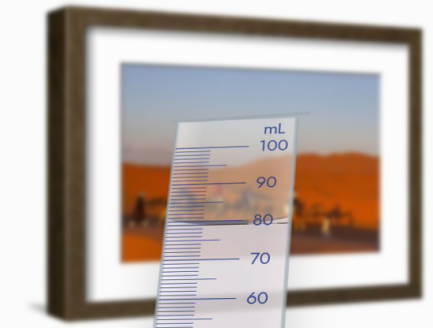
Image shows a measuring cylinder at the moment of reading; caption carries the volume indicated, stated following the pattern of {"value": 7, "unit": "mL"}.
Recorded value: {"value": 79, "unit": "mL"}
